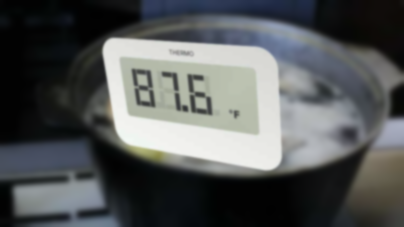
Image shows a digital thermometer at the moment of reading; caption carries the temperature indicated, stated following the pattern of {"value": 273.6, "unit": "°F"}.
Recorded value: {"value": 87.6, "unit": "°F"}
